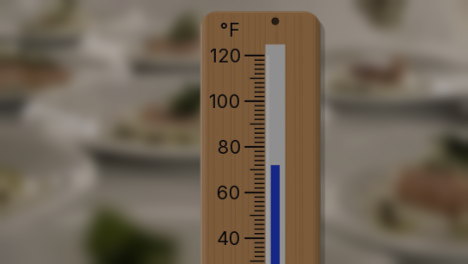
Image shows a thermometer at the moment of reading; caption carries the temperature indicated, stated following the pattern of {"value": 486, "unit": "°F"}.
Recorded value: {"value": 72, "unit": "°F"}
